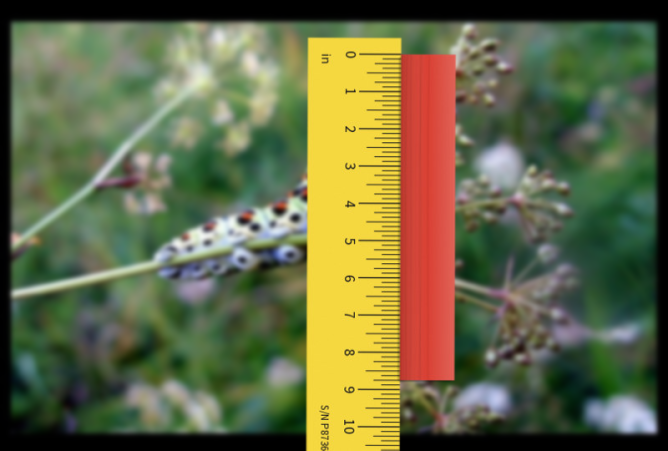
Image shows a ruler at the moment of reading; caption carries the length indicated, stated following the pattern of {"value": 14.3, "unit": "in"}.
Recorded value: {"value": 8.75, "unit": "in"}
